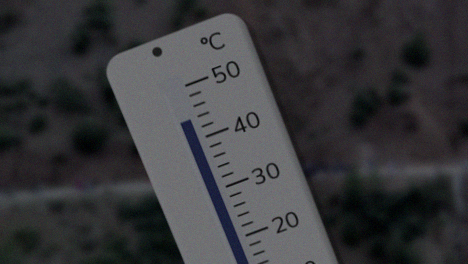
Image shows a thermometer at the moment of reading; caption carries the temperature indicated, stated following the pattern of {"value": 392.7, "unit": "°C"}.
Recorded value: {"value": 44, "unit": "°C"}
